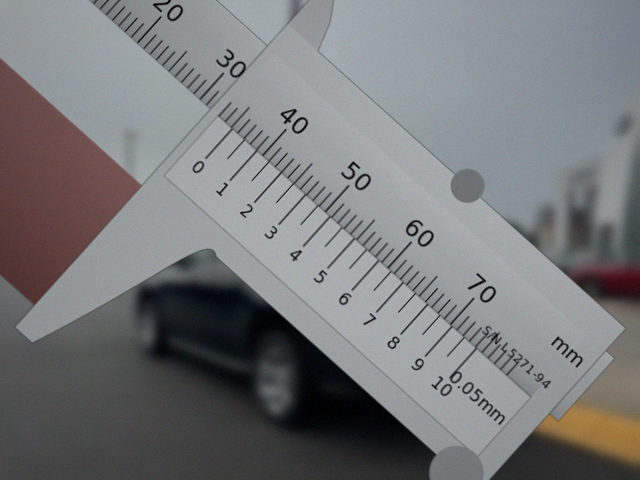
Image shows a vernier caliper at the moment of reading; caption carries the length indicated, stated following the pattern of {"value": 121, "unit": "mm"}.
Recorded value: {"value": 35.2, "unit": "mm"}
